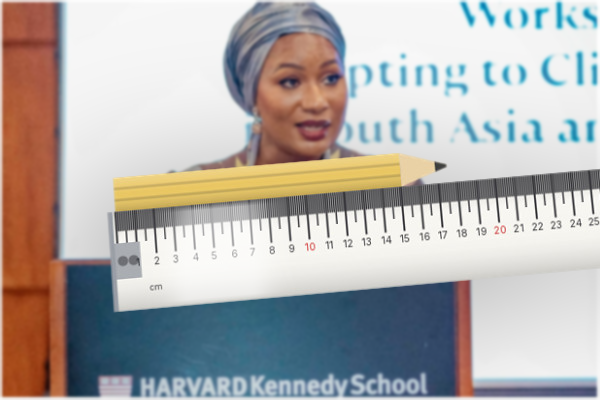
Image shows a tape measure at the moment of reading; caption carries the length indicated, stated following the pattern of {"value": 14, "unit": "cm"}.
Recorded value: {"value": 17.5, "unit": "cm"}
